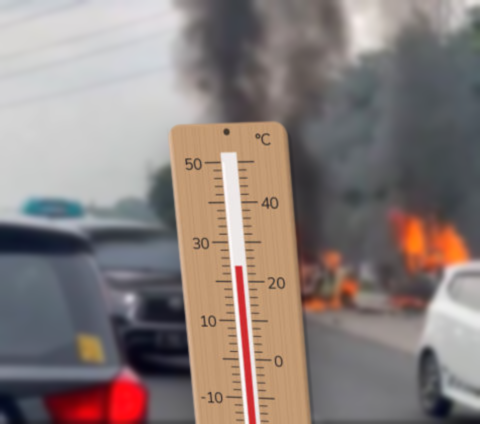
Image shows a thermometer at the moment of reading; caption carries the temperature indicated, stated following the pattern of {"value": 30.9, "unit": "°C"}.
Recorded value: {"value": 24, "unit": "°C"}
